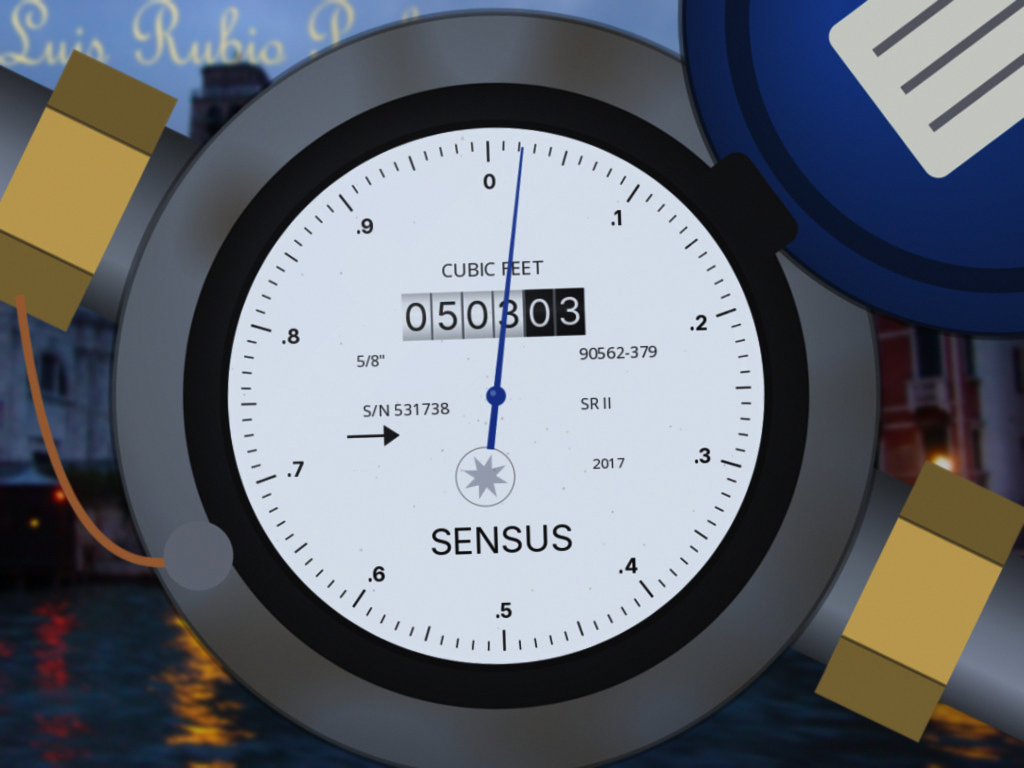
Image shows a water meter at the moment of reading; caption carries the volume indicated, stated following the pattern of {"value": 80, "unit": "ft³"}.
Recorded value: {"value": 50303.02, "unit": "ft³"}
